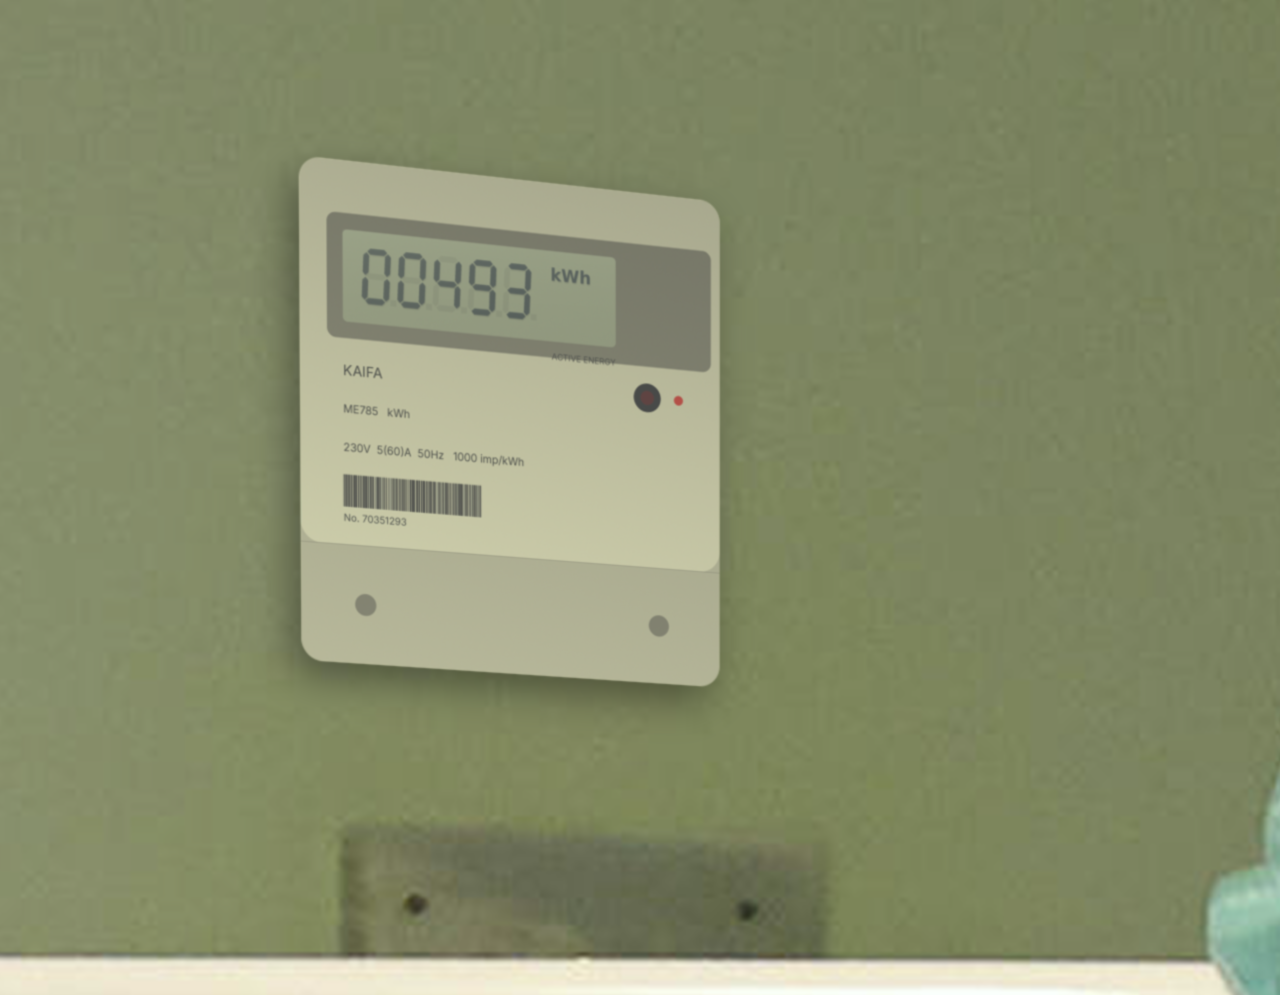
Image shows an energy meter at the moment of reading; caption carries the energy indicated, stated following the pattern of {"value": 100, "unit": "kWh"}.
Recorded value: {"value": 493, "unit": "kWh"}
